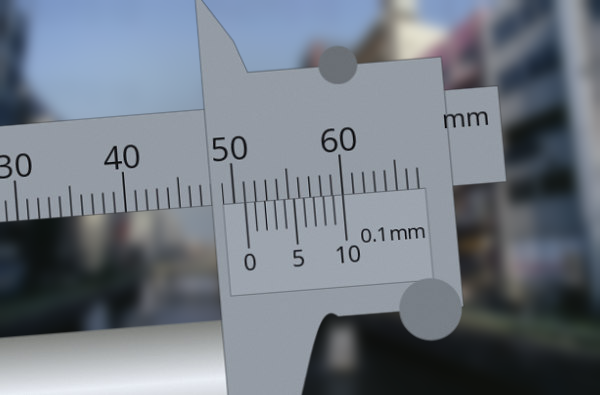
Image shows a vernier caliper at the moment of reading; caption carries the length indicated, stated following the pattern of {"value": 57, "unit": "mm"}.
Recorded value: {"value": 51.0, "unit": "mm"}
